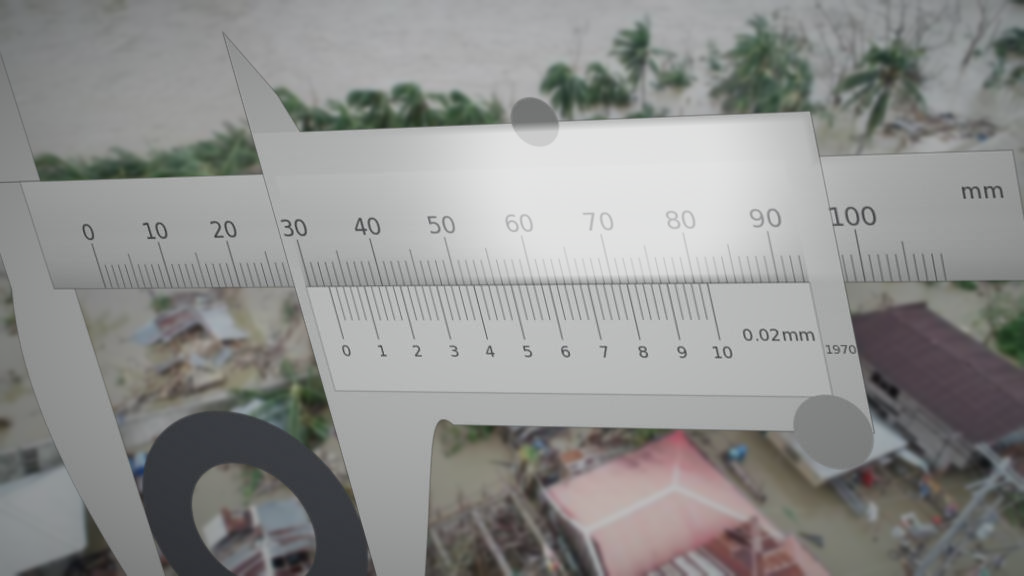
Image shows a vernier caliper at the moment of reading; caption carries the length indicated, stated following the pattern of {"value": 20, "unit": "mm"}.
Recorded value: {"value": 32.6, "unit": "mm"}
